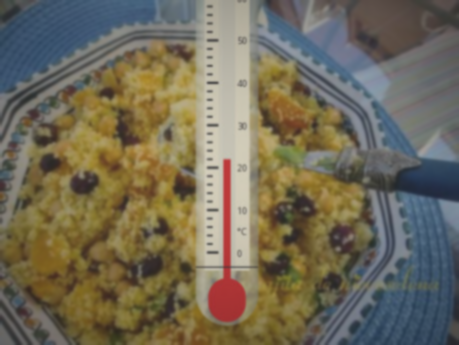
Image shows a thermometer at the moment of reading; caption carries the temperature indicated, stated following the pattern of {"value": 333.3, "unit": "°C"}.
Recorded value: {"value": 22, "unit": "°C"}
